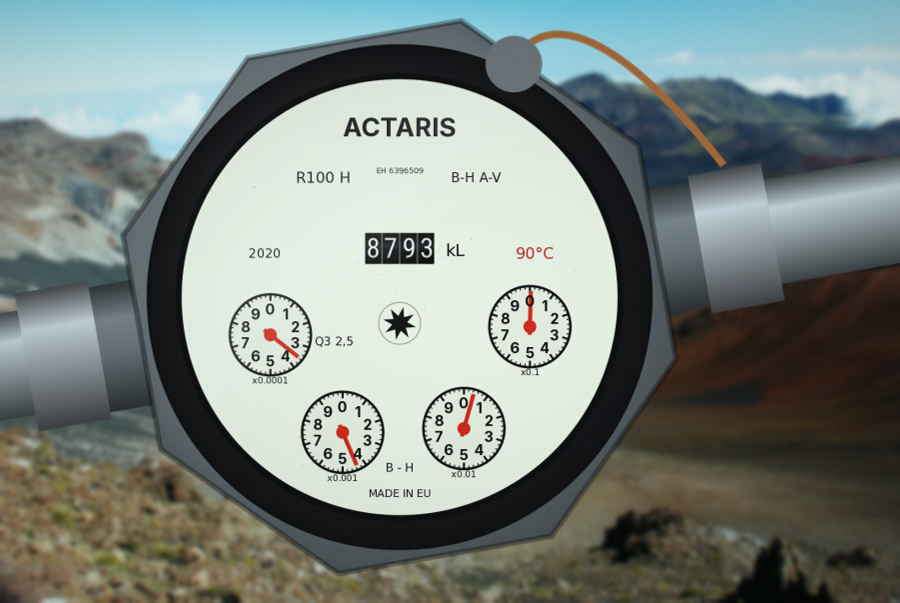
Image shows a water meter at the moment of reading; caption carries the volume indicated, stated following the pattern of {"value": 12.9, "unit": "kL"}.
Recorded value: {"value": 8793.0043, "unit": "kL"}
